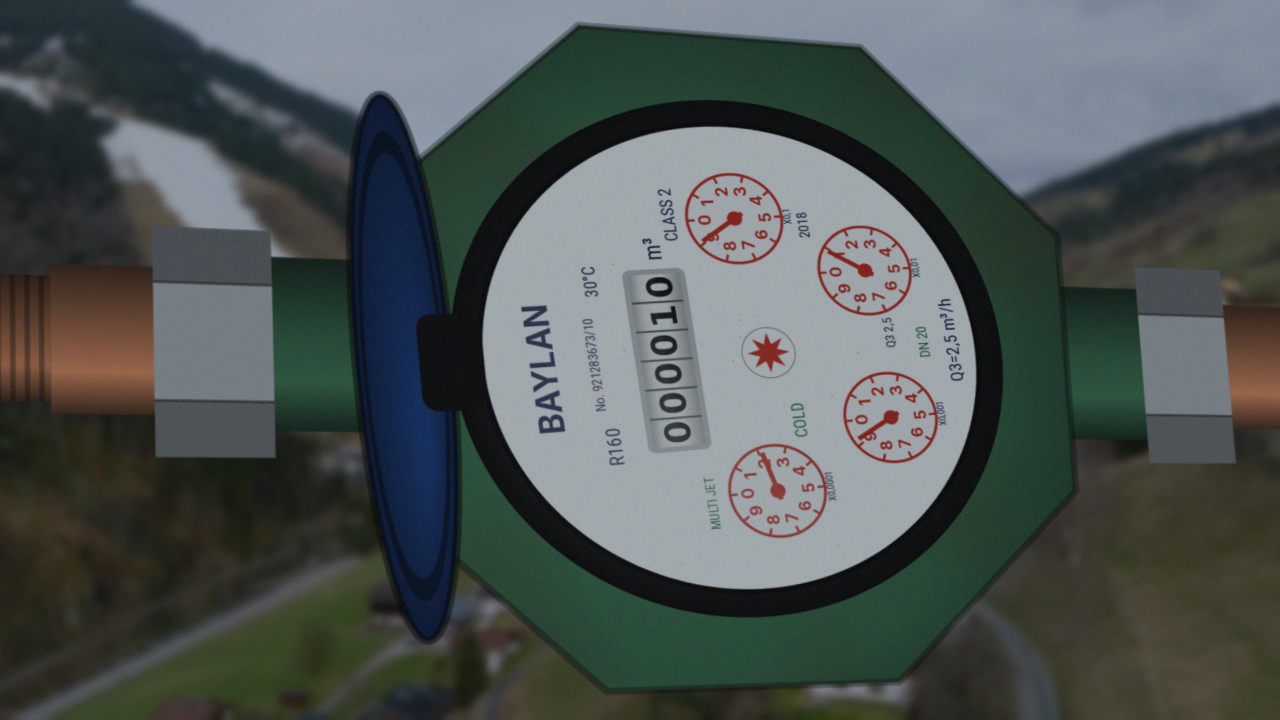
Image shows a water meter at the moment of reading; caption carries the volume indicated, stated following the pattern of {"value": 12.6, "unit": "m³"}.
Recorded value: {"value": 9.9092, "unit": "m³"}
